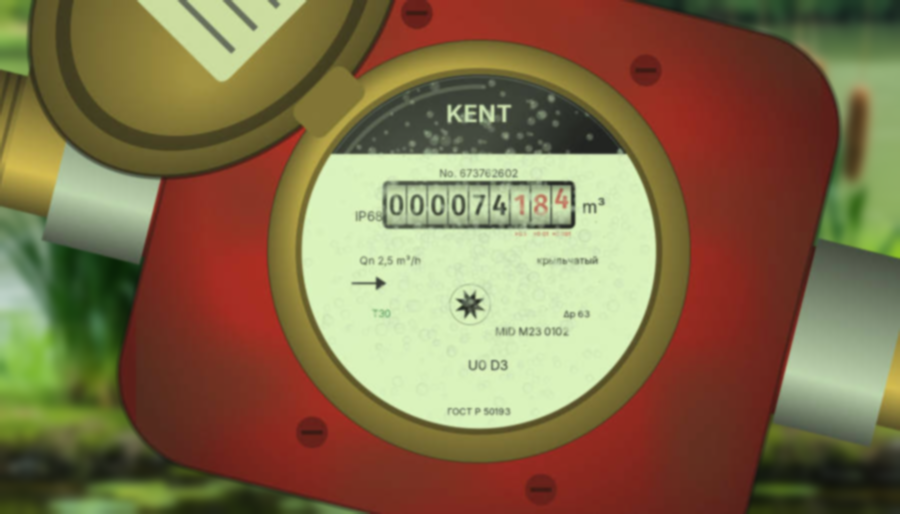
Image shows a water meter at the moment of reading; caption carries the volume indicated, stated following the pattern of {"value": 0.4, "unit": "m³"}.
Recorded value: {"value": 74.184, "unit": "m³"}
